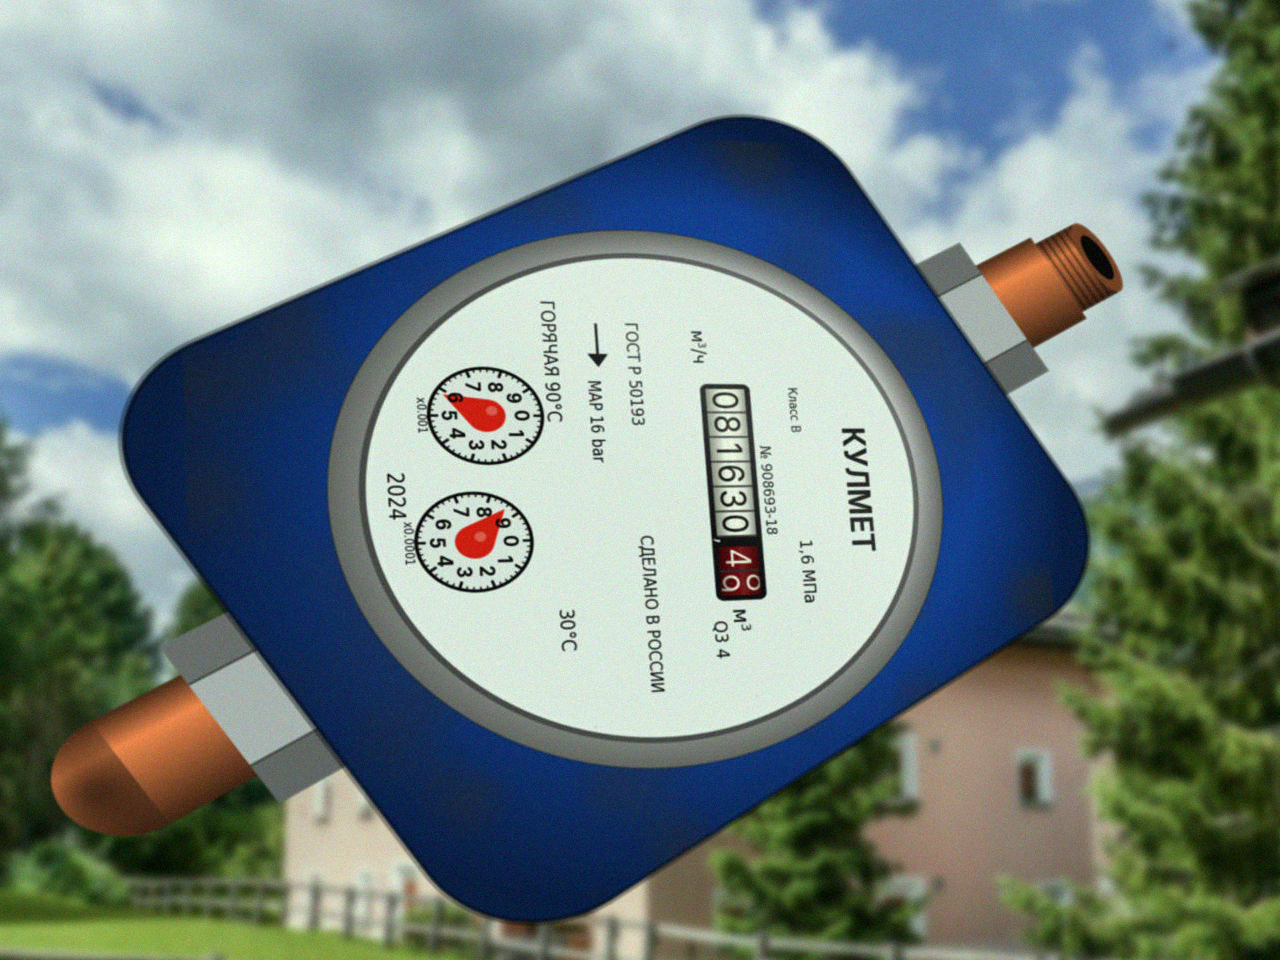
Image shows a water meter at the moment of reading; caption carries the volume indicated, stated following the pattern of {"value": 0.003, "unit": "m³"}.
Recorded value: {"value": 81630.4858, "unit": "m³"}
